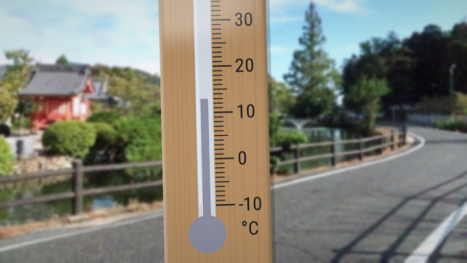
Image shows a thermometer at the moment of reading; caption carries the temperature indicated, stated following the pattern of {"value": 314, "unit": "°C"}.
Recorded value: {"value": 13, "unit": "°C"}
